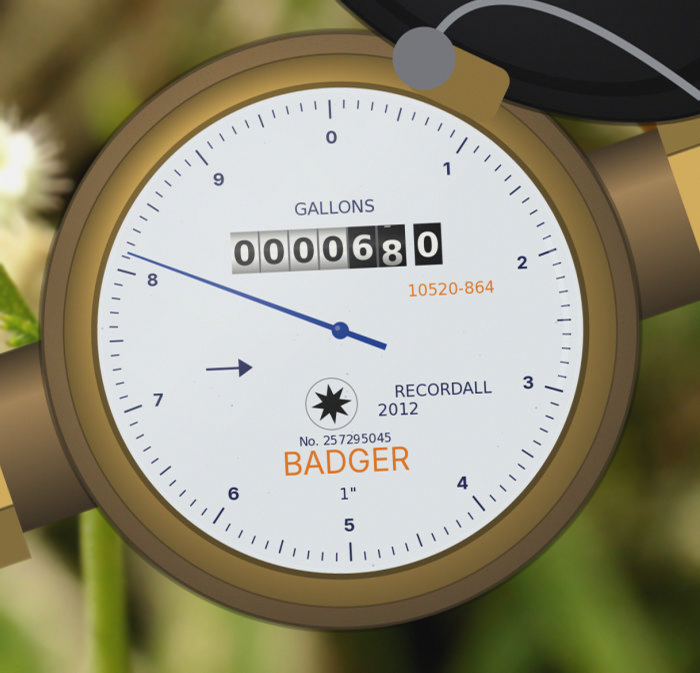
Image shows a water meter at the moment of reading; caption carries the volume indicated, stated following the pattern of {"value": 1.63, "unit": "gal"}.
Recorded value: {"value": 678.1, "unit": "gal"}
